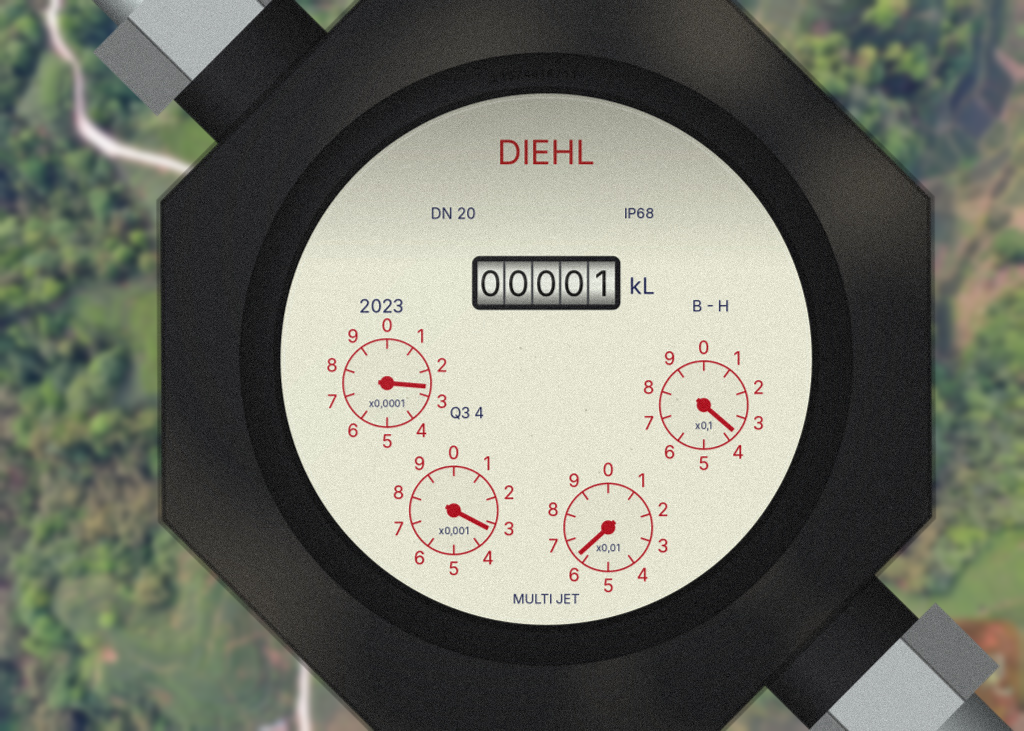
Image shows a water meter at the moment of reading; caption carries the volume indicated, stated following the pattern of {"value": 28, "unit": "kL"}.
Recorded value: {"value": 1.3632, "unit": "kL"}
